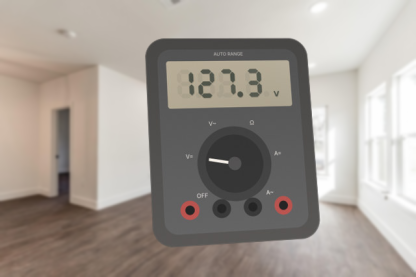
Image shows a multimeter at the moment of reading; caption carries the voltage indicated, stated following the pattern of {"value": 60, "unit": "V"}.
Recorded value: {"value": 127.3, "unit": "V"}
